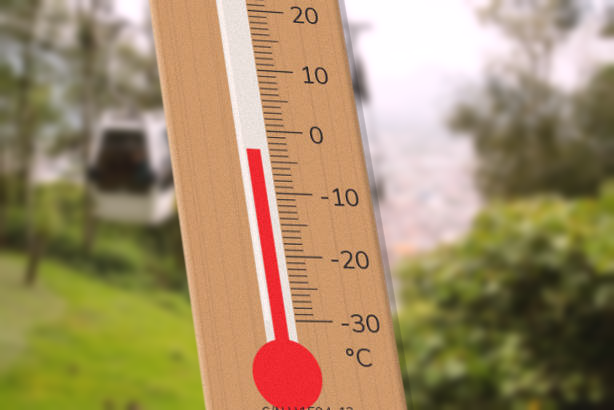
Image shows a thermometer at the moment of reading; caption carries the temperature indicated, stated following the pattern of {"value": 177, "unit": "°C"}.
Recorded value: {"value": -3, "unit": "°C"}
